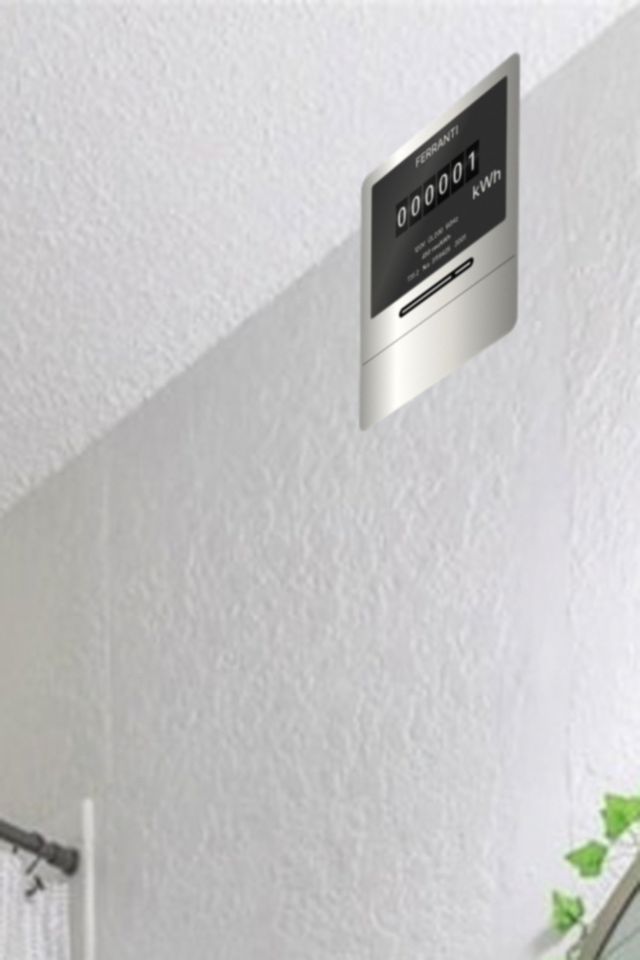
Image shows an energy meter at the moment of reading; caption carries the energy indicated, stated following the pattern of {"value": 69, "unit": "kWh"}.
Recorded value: {"value": 1, "unit": "kWh"}
